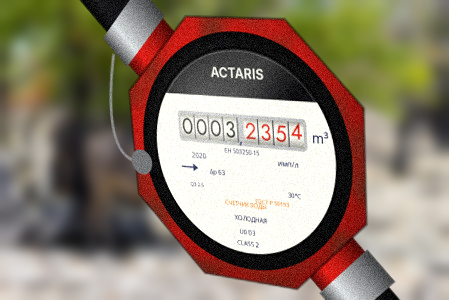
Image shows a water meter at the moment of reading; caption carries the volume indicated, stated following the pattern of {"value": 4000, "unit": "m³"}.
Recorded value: {"value": 3.2354, "unit": "m³"}
